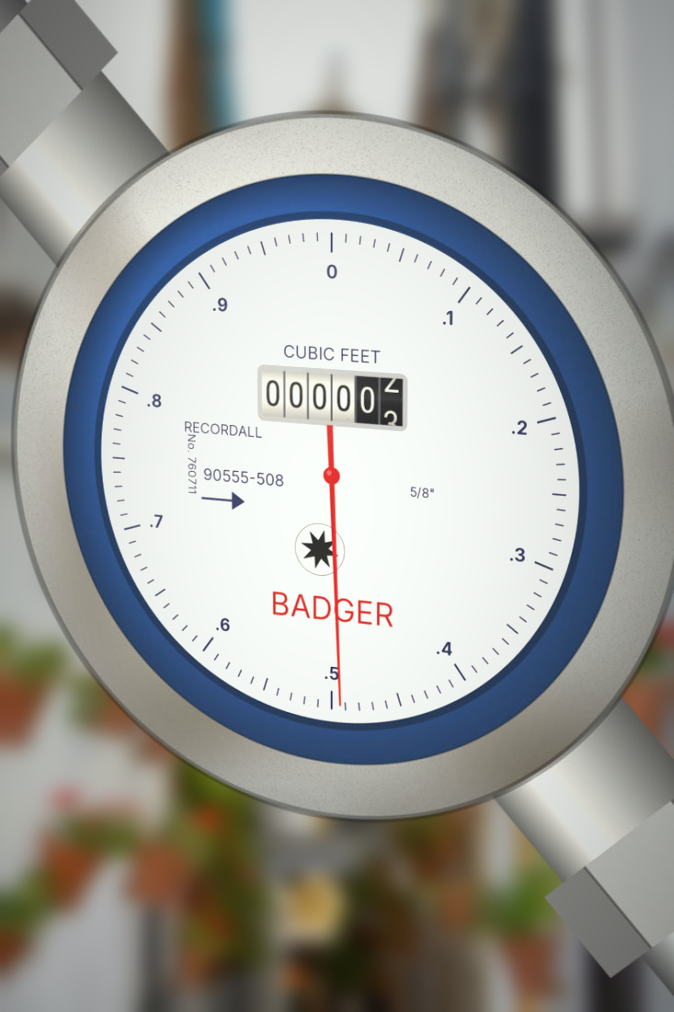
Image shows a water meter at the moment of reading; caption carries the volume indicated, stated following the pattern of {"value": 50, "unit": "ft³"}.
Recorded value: {"value": 2.49, "unit": "ft³"}
